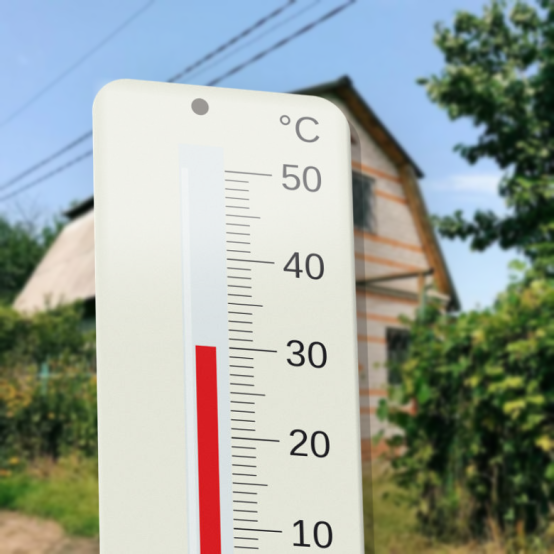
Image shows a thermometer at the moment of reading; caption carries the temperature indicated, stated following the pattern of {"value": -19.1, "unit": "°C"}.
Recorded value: {"value": 30, "unit": "°C"}
